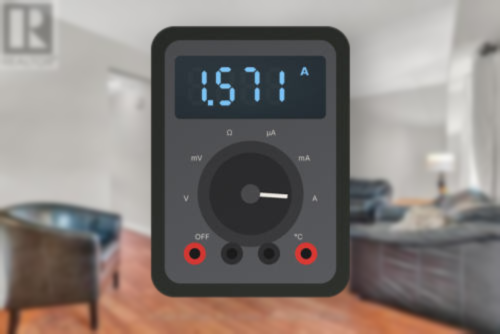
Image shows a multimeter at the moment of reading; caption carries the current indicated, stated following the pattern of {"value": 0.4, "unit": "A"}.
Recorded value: {"value": 1.571, "unit": "A"}
